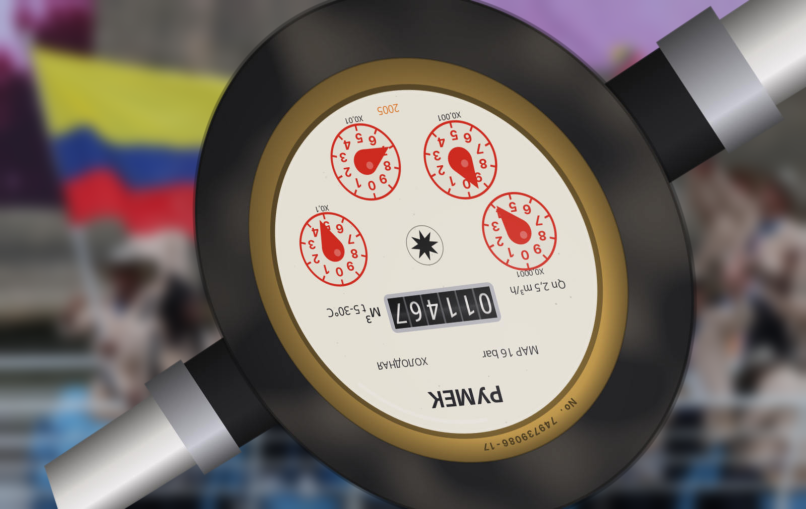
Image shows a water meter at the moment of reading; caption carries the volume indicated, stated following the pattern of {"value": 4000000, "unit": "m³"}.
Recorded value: {"value": 11467.4694, "unit": "m³"}
